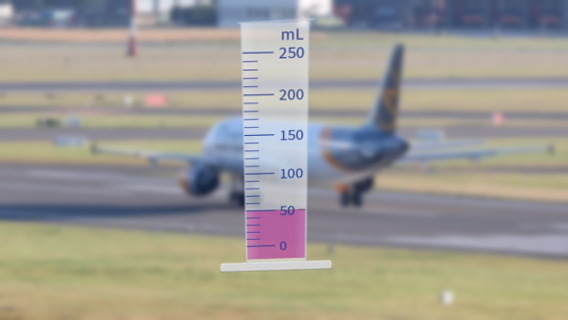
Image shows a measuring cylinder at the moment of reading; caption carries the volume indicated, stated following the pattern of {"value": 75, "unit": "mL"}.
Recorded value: {"value": 50, "unit": "mL"}
